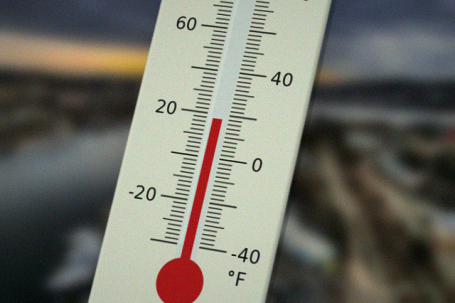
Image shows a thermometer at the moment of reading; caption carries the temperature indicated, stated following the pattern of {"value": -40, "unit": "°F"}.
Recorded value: {"value": 18, "unit": "°F"}
